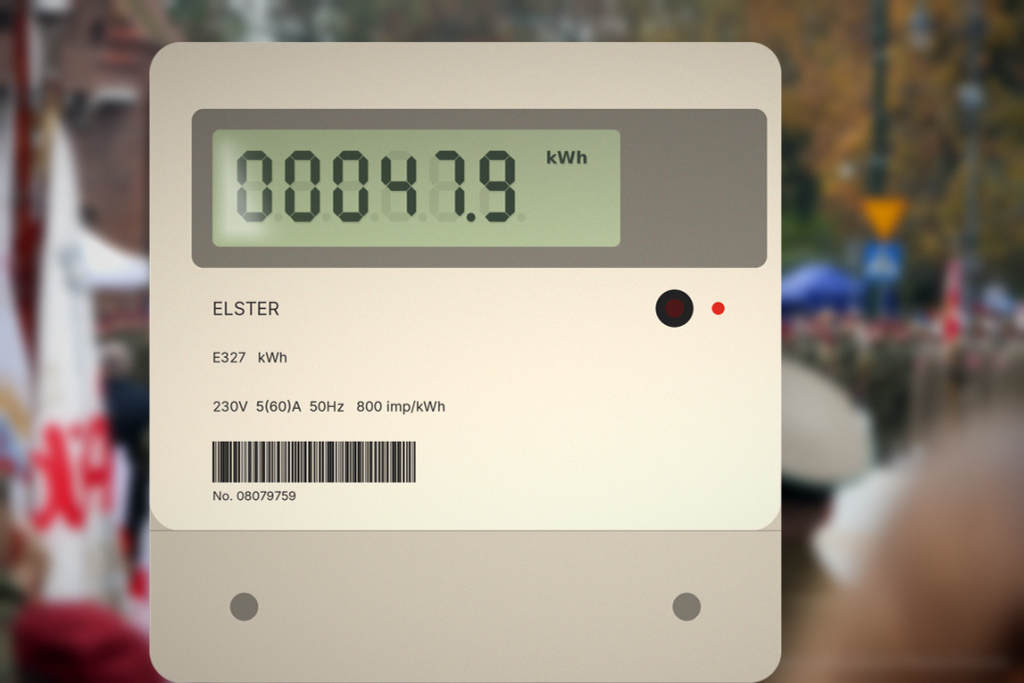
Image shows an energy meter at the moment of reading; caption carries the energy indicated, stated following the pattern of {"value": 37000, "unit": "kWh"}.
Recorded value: {"value": 47.9, "unit": "kWh"}
